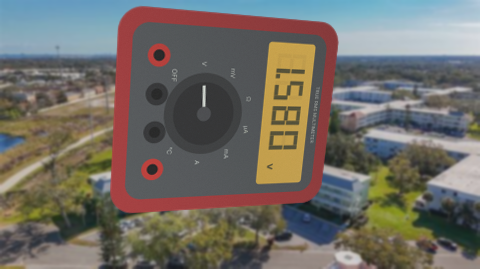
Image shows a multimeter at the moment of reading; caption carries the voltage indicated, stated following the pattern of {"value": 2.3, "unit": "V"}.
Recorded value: {"value": 1.580, "unit": "V"}
